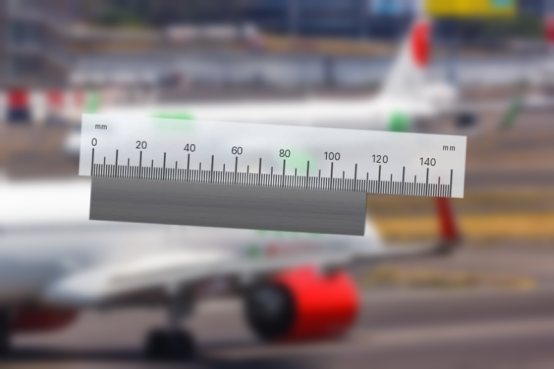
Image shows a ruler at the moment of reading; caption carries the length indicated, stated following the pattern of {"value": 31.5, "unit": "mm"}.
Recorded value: {"value": 115, "unit": "mm"}
